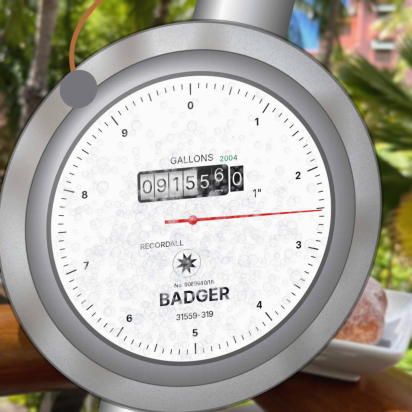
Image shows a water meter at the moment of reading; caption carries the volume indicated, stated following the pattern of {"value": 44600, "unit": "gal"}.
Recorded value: {"value": 915562.5, "unit": "gal"}
